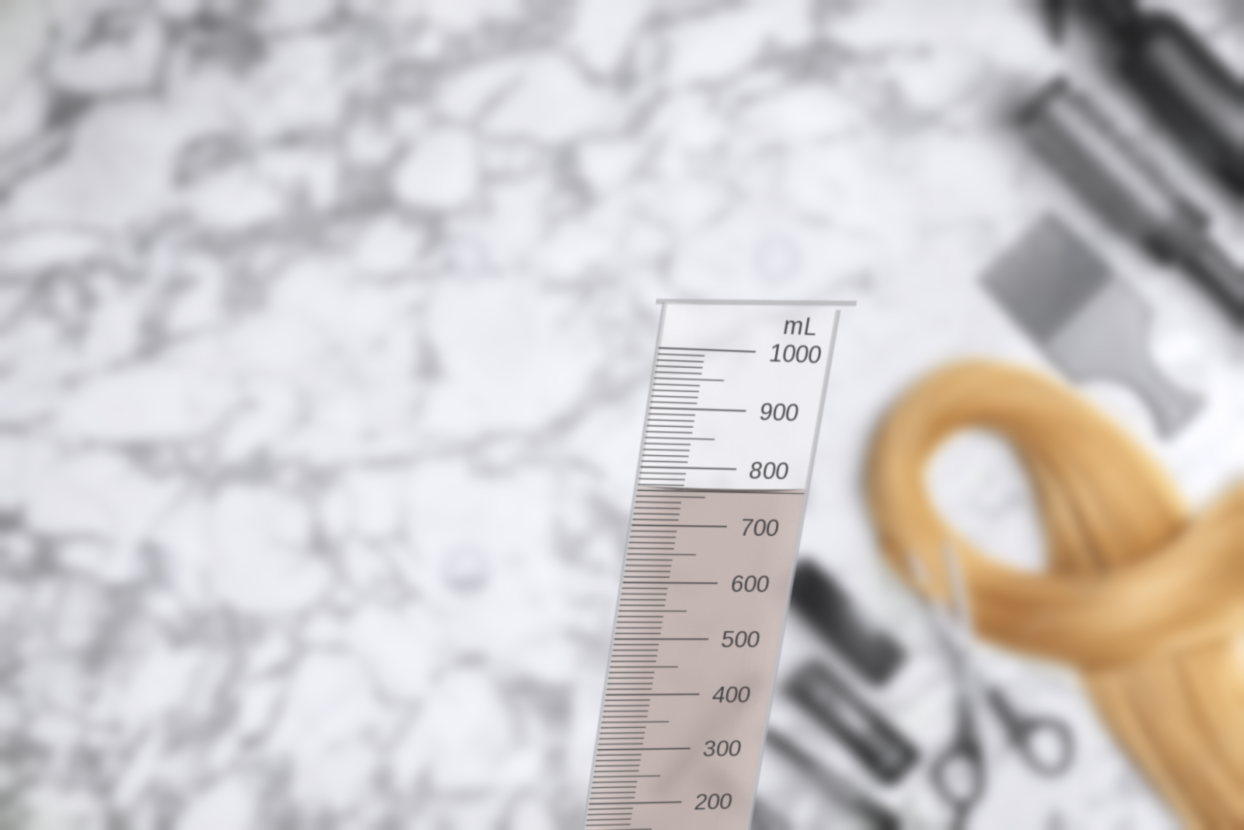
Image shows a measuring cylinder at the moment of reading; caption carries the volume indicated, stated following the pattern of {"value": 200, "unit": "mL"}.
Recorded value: {"value": 760, "unit": "mL"}
